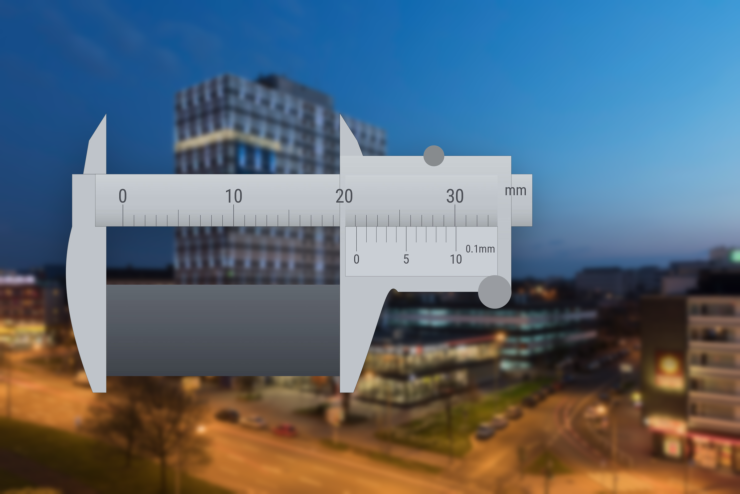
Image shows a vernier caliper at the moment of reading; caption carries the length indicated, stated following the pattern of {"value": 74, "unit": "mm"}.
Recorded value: {"value": 21.1, "unit": "mm"}
